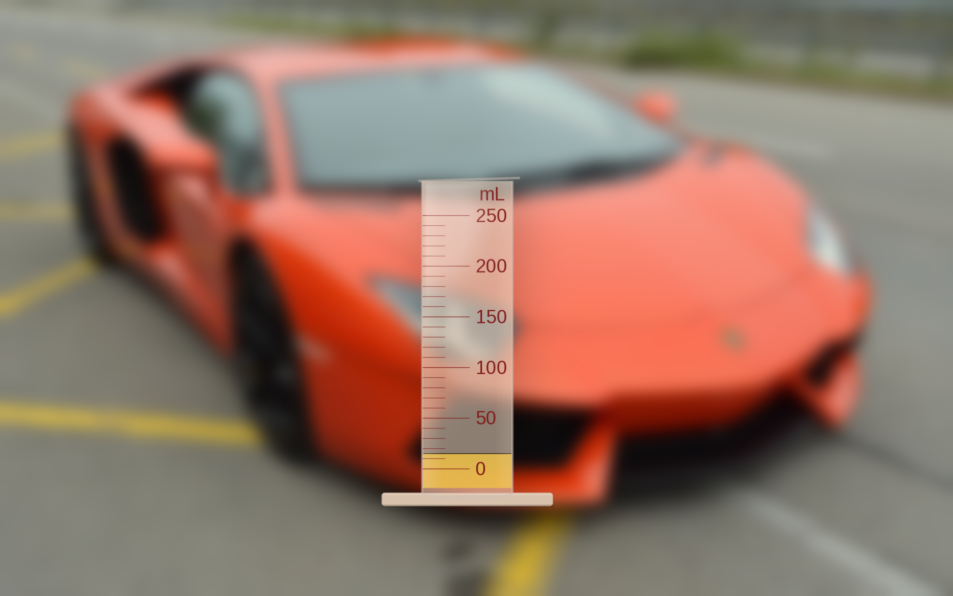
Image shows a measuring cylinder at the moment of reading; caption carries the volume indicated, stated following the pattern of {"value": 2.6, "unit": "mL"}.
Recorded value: {"value": 15, "unit": "mL"}
